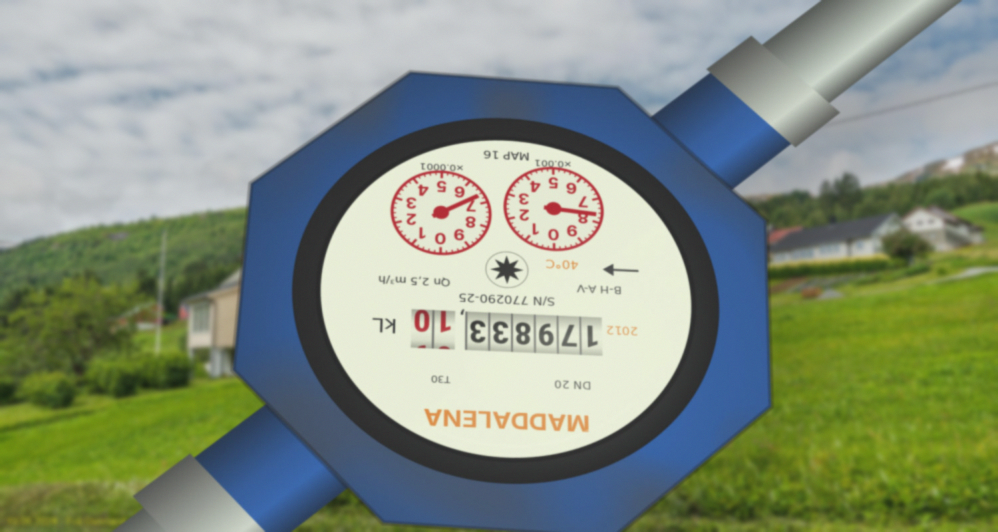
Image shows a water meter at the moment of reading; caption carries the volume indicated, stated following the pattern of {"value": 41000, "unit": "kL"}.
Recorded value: {"value": 179833.0976, "unit": "kL"}
